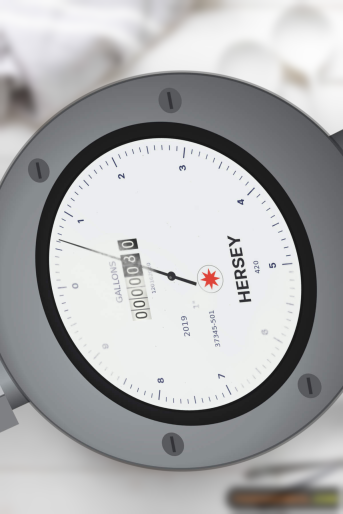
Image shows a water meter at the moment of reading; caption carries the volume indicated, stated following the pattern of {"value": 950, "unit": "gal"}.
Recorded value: {"value": 80.6, "unit": "gal"}
